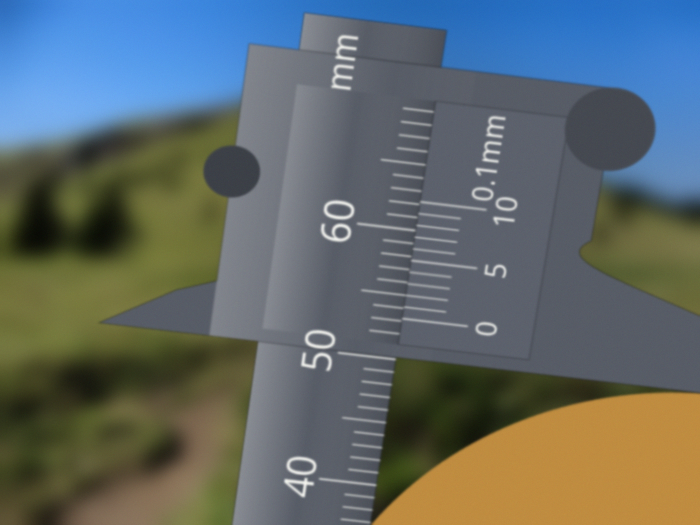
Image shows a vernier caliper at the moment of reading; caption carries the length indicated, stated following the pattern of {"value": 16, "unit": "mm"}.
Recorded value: {"value": 53.2, "unit": "mm"}
